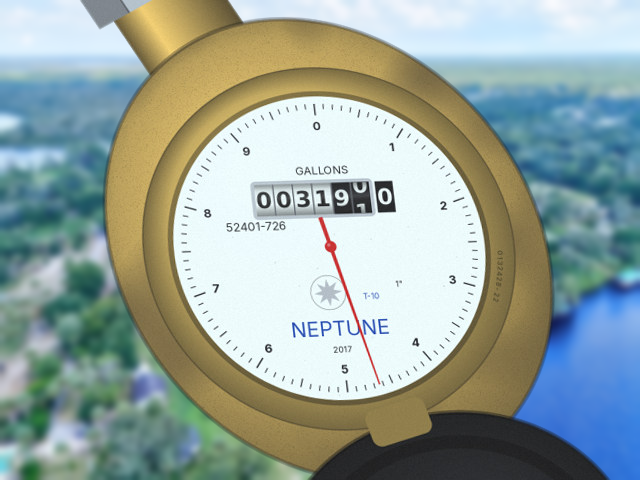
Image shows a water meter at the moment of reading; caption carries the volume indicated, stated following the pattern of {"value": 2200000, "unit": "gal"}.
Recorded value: {"value": 31904.6, "unit": "gal"}
